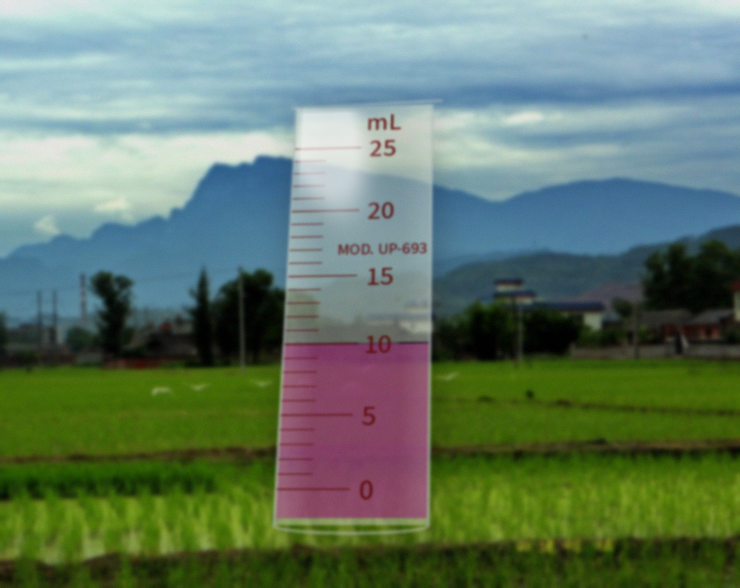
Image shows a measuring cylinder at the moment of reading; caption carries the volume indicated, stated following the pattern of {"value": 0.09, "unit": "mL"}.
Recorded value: {"value": 10, "unit": "mL"}
